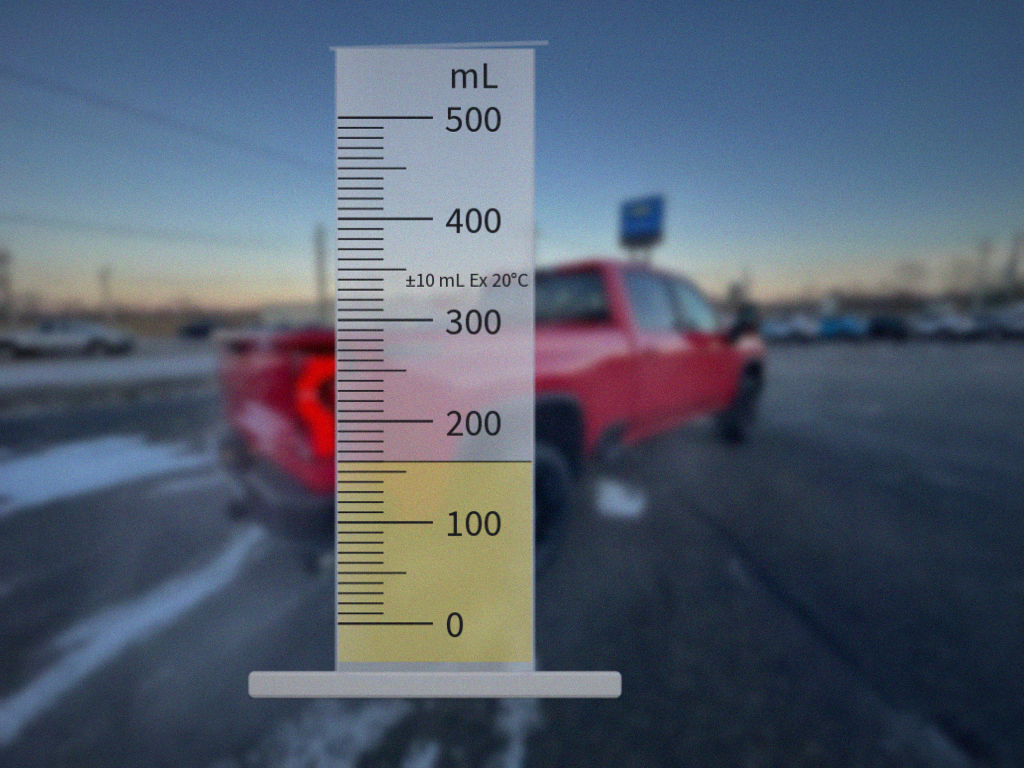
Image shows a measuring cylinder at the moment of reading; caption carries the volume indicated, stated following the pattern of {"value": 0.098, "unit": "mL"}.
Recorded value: {"value": 160, "unit": "mL"}
